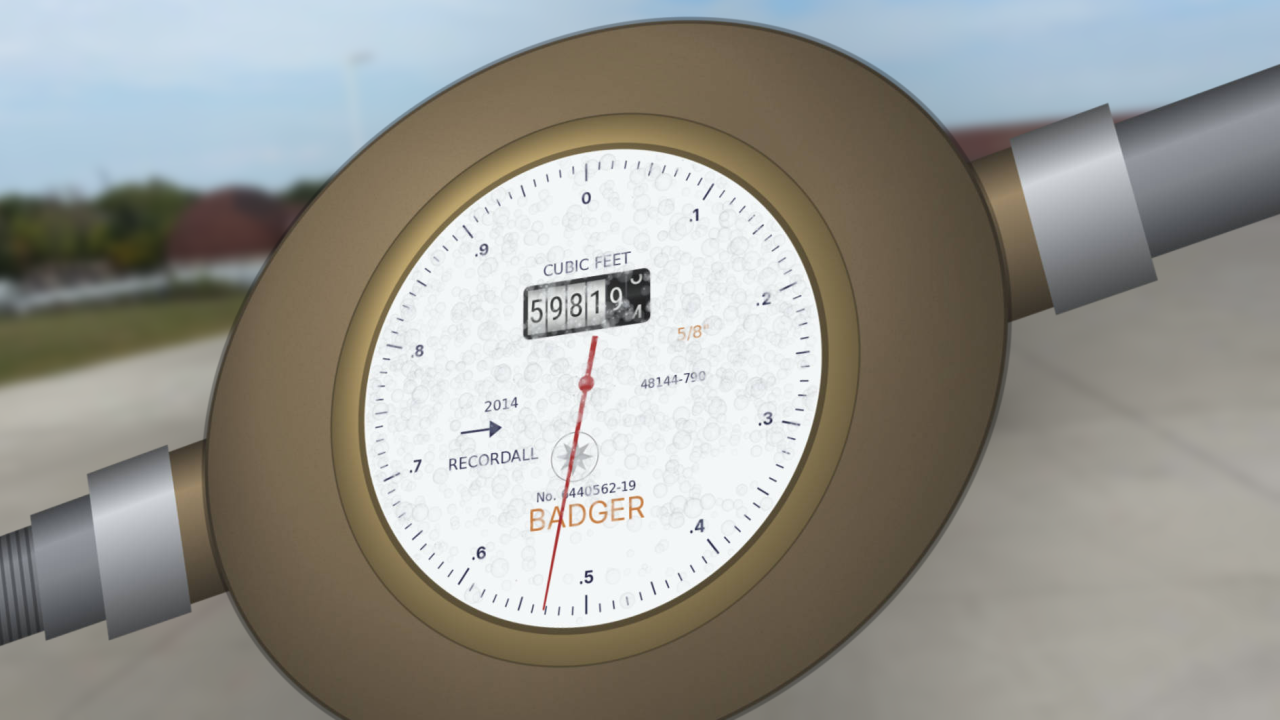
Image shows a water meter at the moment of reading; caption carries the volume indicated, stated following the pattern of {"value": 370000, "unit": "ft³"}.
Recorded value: {"value": 598193.53, "unit": "ft³"}
